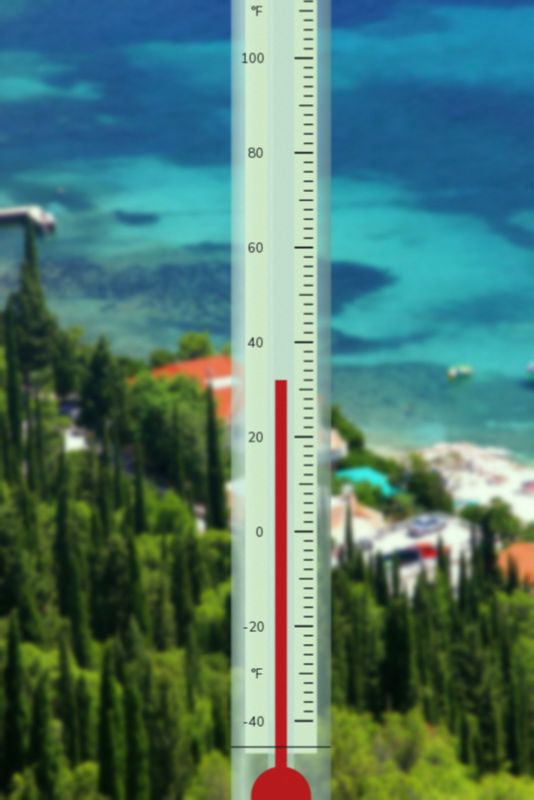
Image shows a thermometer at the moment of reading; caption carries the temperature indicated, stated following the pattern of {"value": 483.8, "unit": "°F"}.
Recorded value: {"value": 32, "unit": "°F"}
